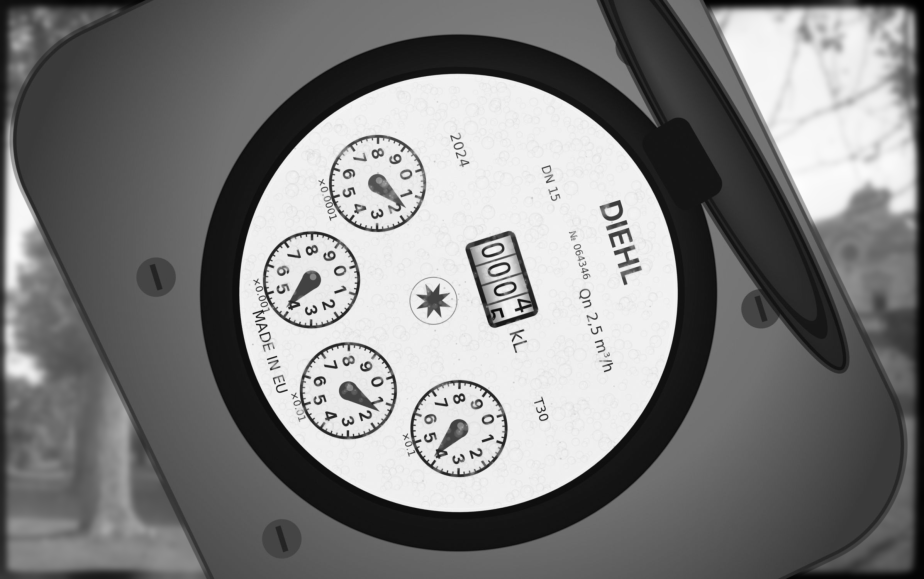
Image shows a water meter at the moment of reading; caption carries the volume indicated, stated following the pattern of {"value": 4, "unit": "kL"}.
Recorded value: {"value": 4.4141, "unit": "kL"}
